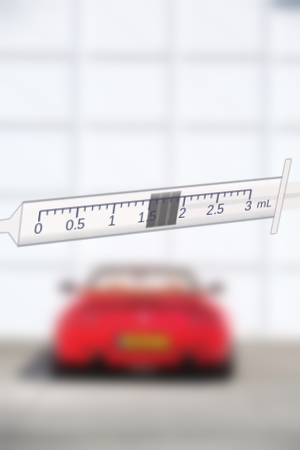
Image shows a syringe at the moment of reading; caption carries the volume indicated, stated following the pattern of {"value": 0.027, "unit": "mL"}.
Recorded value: {"value": 1.5, "unit": "mL"}
